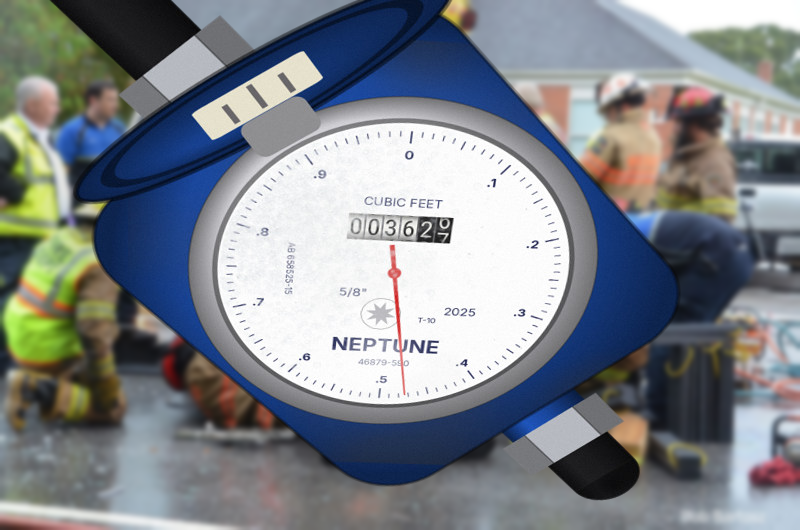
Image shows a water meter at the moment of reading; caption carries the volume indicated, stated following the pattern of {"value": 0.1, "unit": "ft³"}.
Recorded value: {"value": 3626.47, "unit": "ft³"}
